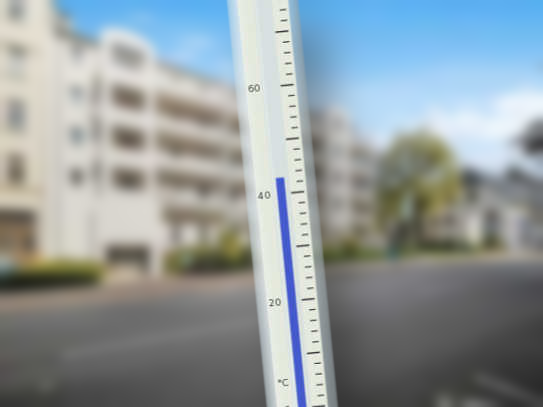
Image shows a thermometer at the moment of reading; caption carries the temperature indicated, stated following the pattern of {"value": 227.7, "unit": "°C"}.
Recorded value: {"value": 43, "unit": "°C"}
